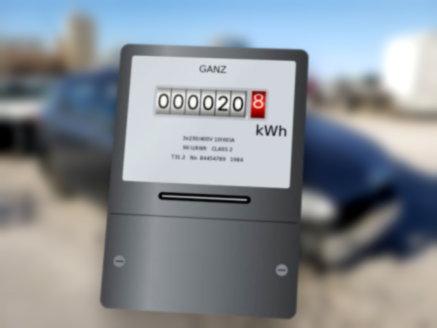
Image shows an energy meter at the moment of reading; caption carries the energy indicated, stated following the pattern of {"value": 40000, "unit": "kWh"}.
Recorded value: {"value": 20.8, "unit": "kWh"}
